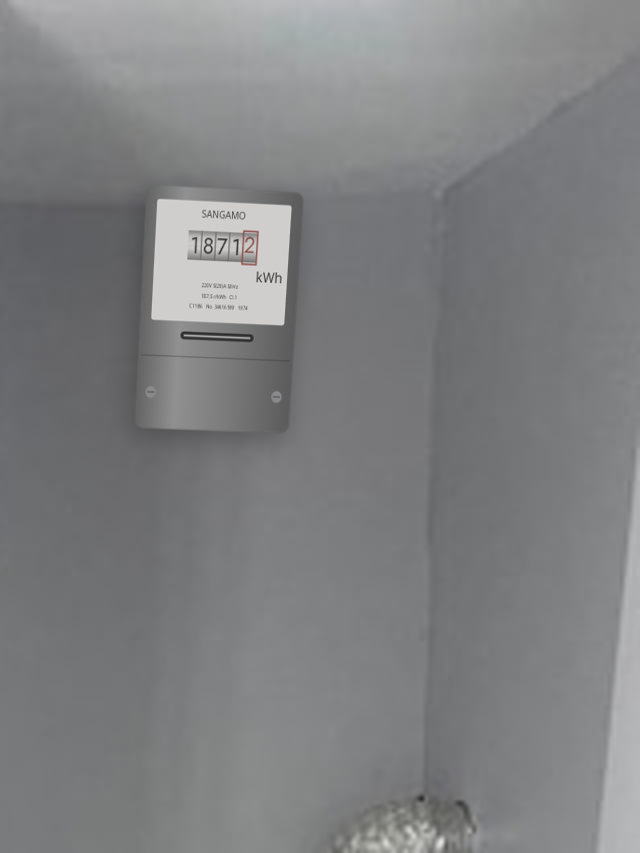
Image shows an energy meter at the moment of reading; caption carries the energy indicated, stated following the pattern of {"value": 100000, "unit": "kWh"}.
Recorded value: {"value": 1871.2, "unit": "kWh"}
